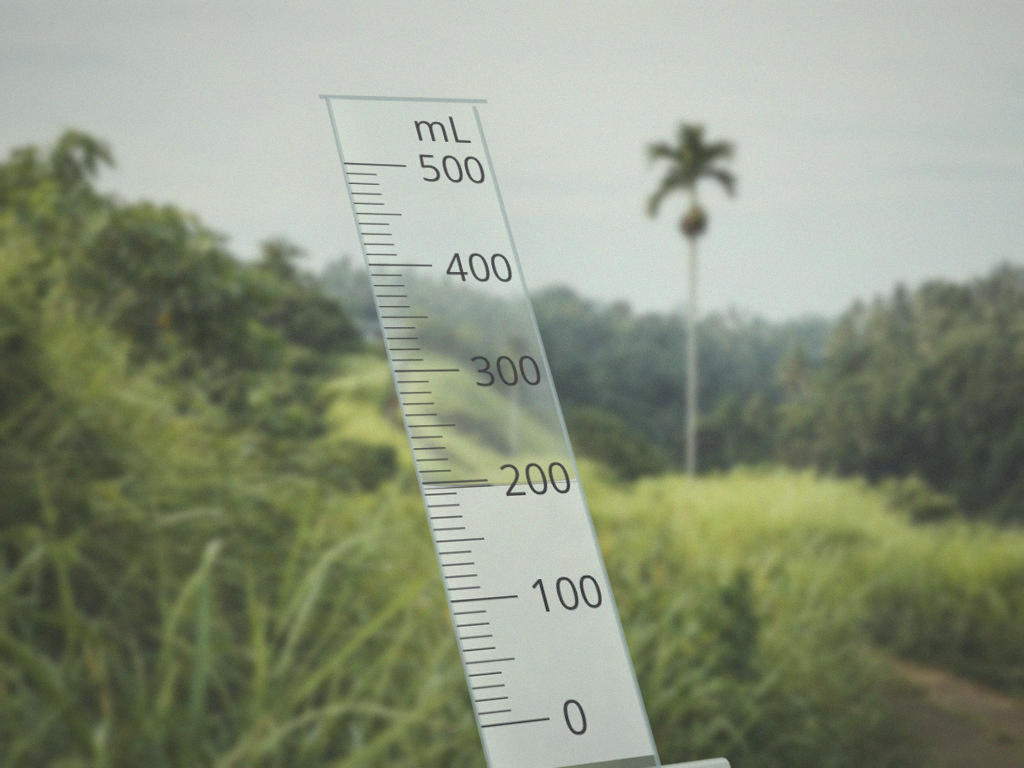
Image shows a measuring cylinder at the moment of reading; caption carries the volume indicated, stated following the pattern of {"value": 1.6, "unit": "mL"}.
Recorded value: {"value": 195, "unit": "mL"}
